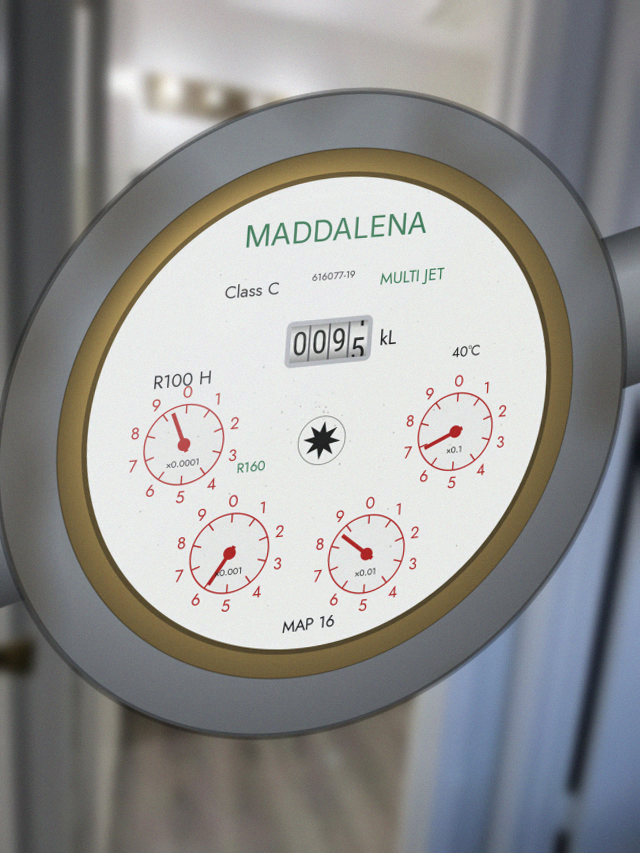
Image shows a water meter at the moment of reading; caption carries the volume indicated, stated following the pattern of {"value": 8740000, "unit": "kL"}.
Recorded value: {"value": 94.6859, "unit": "kL"}
